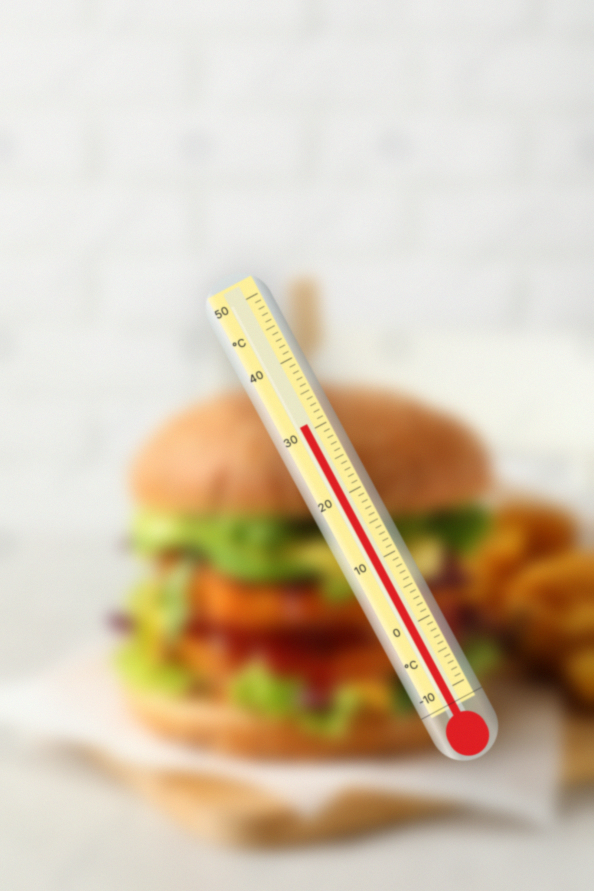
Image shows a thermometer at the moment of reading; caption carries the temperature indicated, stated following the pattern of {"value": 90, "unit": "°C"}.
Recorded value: {"value": 31, "unit": "°C"}
